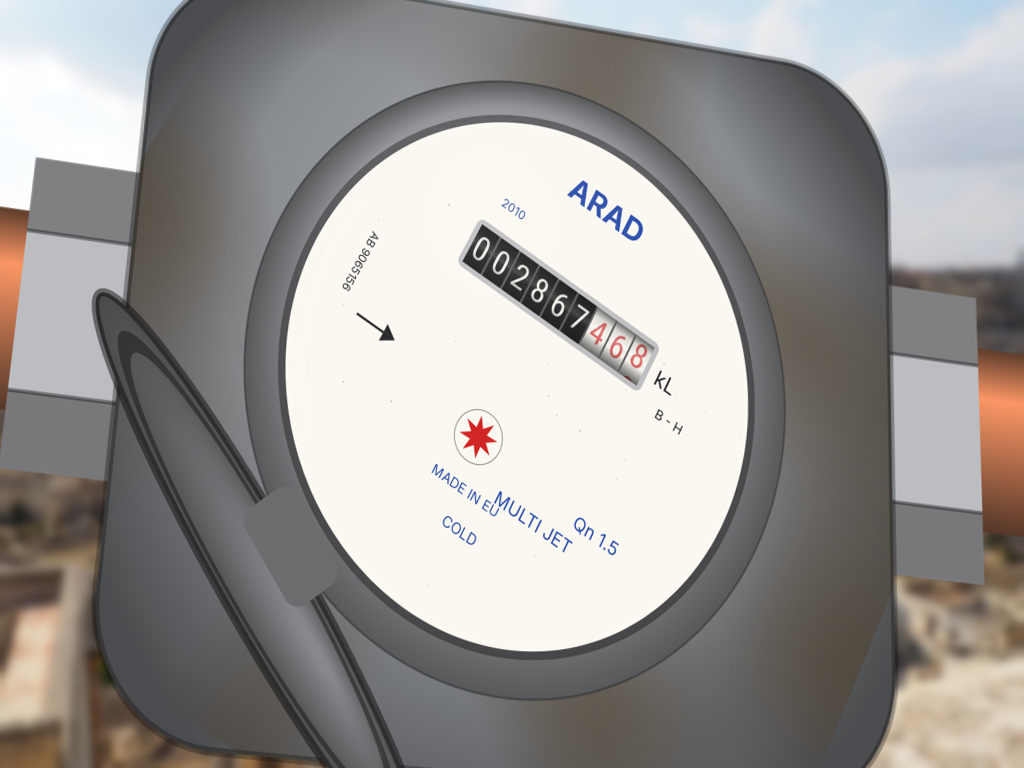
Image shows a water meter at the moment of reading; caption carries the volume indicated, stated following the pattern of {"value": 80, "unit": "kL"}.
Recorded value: {"value": 2867.468, "unit": "kL"}
